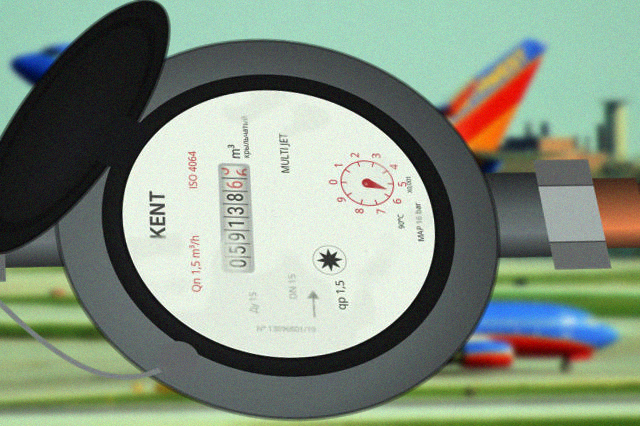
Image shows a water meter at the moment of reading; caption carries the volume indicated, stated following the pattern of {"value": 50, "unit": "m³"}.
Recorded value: {"value": 59138.655, "unit": "m³"}
